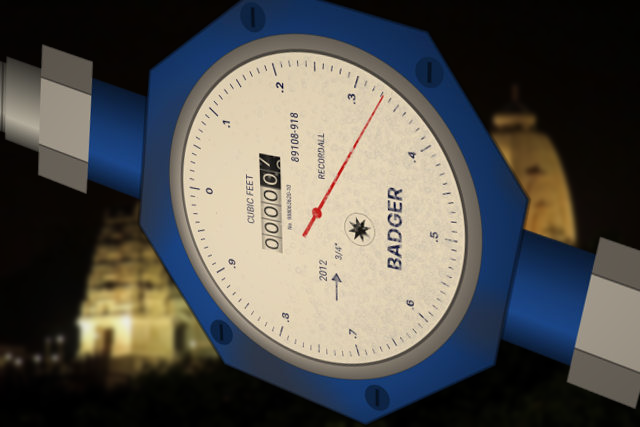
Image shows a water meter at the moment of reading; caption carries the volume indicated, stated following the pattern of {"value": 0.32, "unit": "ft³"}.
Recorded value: {"value": 7.33, "unit": "ft³"}
